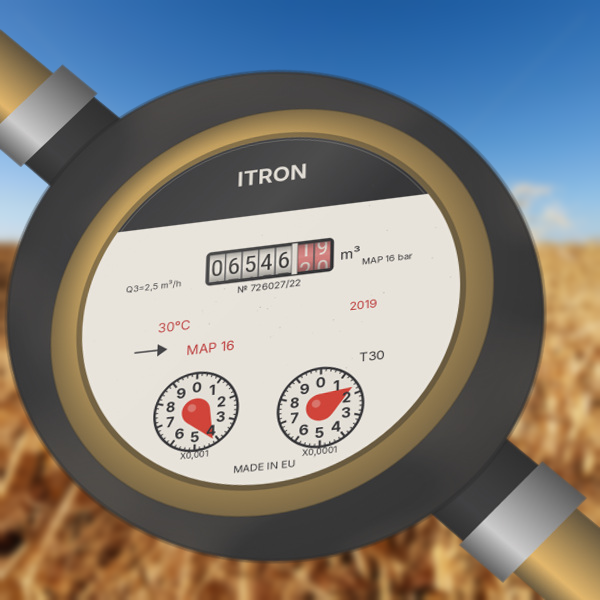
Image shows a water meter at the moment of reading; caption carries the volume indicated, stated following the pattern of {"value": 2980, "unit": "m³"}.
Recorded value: {"value": 6546.1941, "unit": "m³"}
